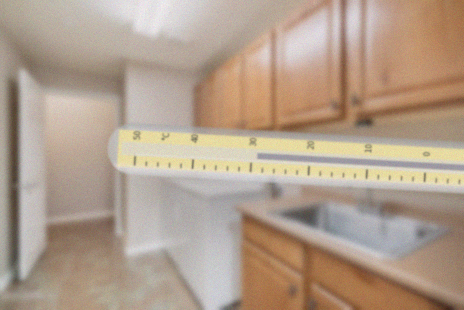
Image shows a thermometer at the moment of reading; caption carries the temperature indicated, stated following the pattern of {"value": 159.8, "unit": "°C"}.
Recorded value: {"value": 29, "unit": "°C"}
